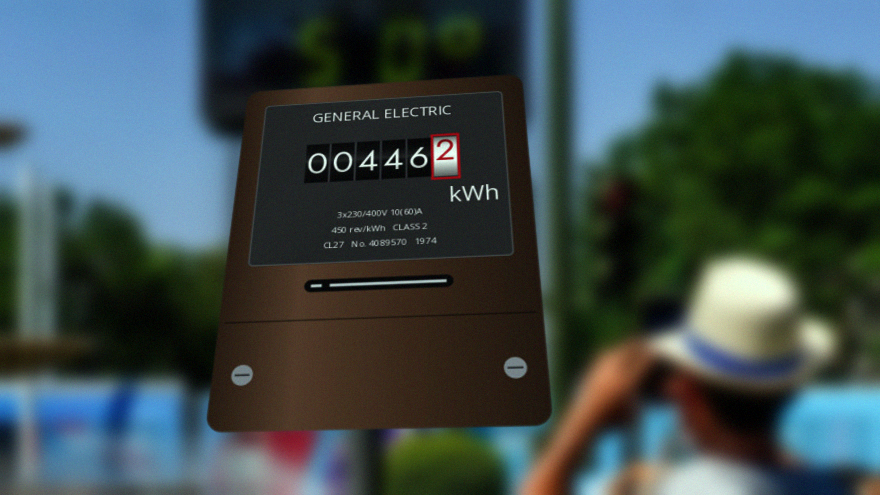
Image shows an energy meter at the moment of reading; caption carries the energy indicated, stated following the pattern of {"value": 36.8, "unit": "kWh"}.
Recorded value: {"value": 446.2, "unit": "kWh"}
